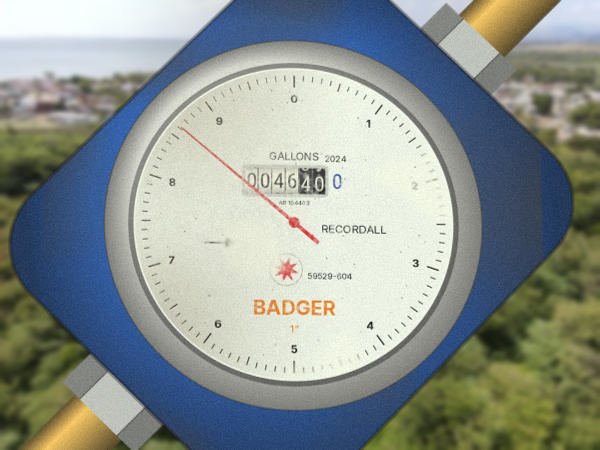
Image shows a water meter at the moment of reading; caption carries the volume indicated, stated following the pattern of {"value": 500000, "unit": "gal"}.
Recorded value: {"value": 46398.6, "unit": "gal"}
